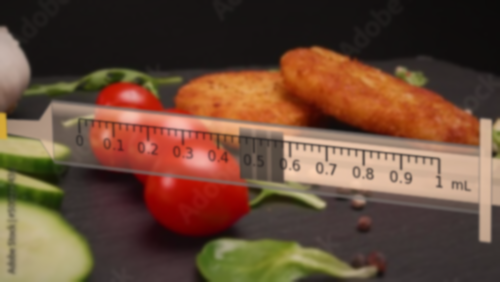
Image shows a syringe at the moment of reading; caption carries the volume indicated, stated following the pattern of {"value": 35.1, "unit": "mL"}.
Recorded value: {"value": 0.46, "unit": "mL"}
